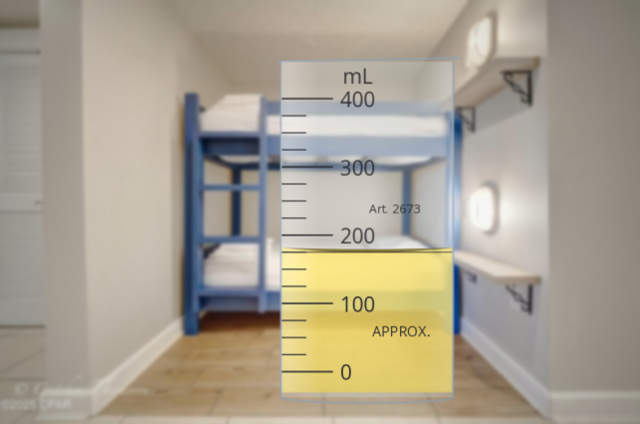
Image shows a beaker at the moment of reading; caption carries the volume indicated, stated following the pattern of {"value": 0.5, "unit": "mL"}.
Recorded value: {"value": 175, "unit": "mL"}
